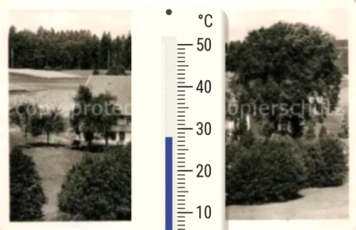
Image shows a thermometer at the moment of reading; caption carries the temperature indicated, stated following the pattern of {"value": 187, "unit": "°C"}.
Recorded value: {"value": 28, "unit": "°C"}
